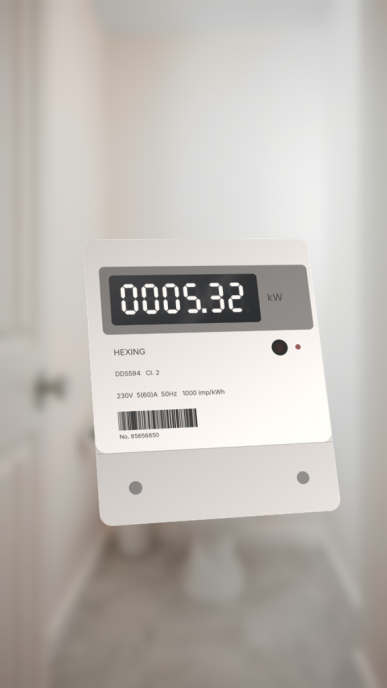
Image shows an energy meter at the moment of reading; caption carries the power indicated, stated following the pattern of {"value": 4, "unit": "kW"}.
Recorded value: {"value": 5.32, "unit": "kW"}
